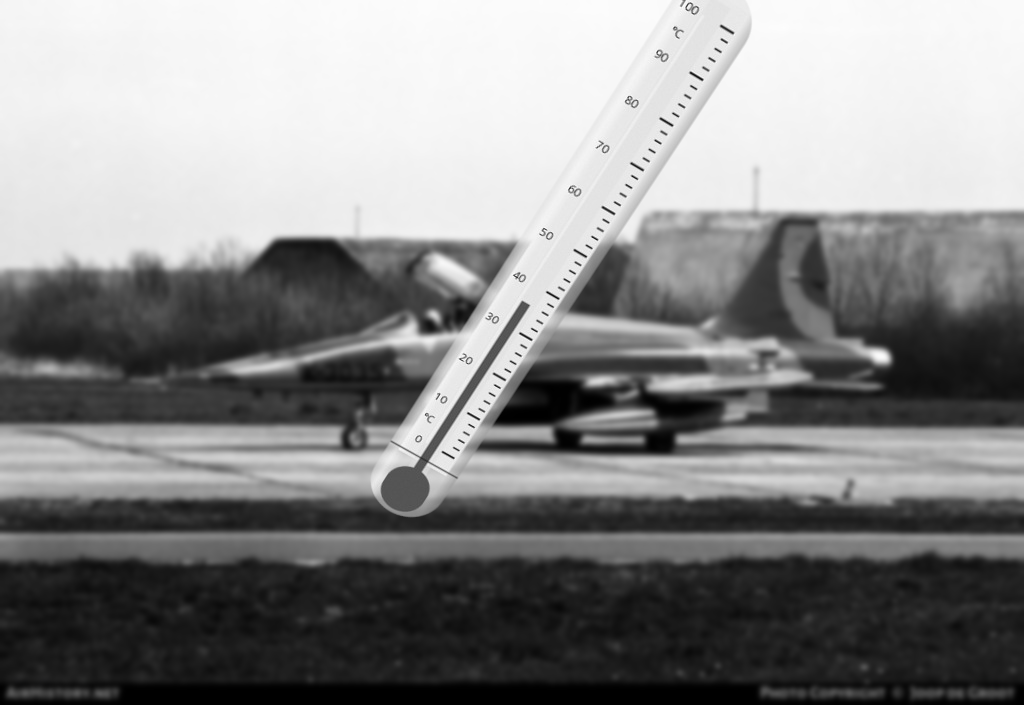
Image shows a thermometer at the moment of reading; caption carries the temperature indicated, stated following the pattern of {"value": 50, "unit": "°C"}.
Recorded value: {"value": 36, "unit": "°C"}
